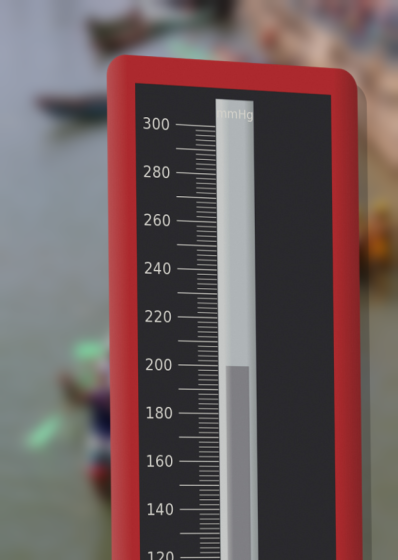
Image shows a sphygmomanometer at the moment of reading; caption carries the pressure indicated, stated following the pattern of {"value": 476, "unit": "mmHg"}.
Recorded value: {"value": 200, "unit": "mmHg"}
